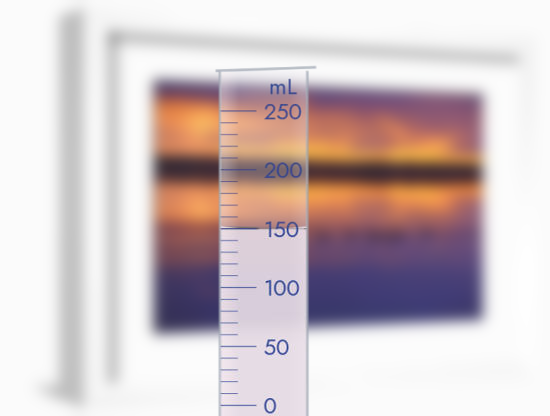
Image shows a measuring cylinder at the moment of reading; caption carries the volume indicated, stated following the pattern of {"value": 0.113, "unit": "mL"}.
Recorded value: {"value": 150, "unit": "mL"}
